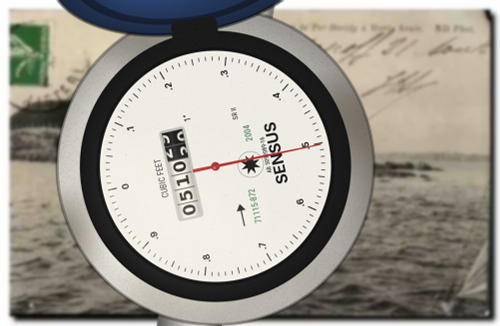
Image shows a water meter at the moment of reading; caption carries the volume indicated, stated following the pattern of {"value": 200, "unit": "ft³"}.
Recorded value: {"value": 51029.50, "unit": "ft³"}
